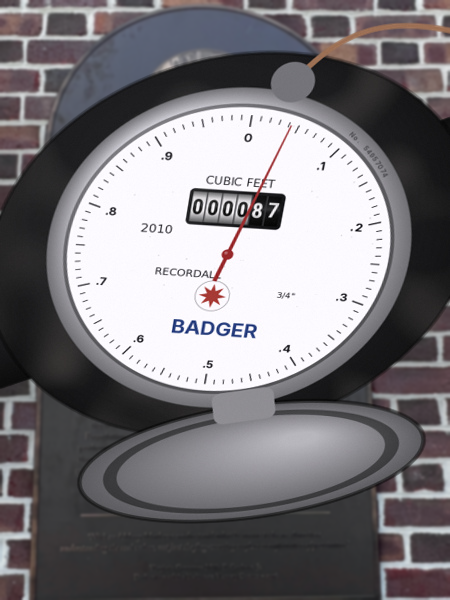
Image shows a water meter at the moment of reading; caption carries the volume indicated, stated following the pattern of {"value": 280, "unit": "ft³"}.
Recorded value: {"value": 87.04, "unit": "ft³"}
